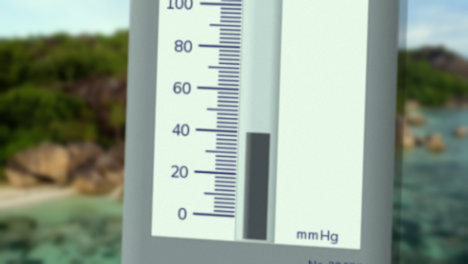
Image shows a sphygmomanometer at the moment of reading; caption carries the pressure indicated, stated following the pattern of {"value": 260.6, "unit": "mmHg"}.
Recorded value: {"value": 40, "unit": "mmHg"}
